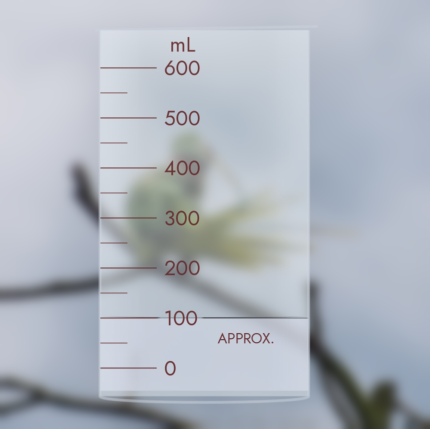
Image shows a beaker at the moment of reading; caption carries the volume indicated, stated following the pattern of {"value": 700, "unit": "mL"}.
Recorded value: {"value": 100, "unit": "mL"}
